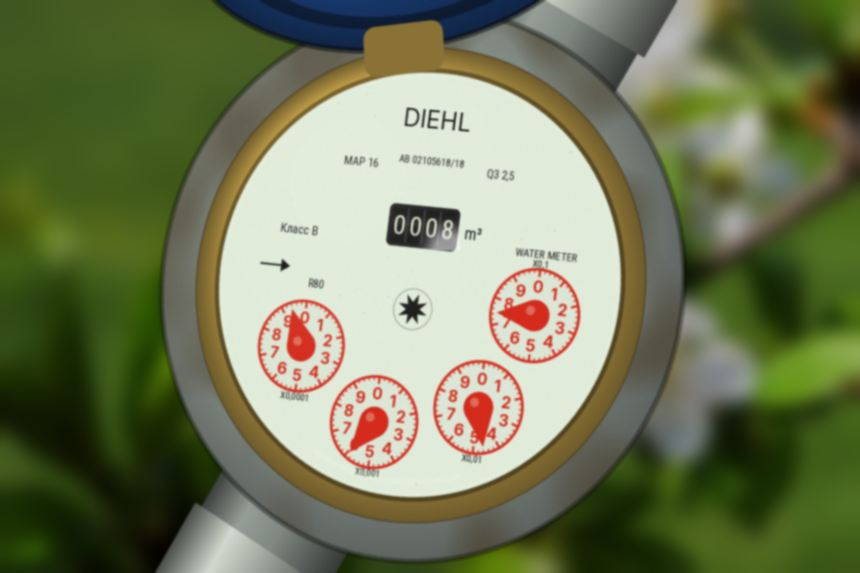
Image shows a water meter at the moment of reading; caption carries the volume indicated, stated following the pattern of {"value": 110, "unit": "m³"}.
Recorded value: {"value": 8.7459, "unit": "m³"}
